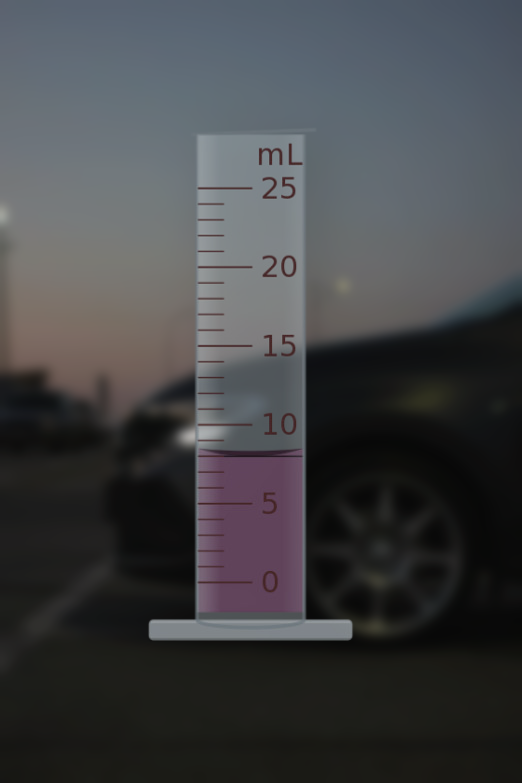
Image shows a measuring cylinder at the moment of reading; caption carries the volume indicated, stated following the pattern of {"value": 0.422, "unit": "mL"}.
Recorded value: {"value": 8, "unit": "mL"}
